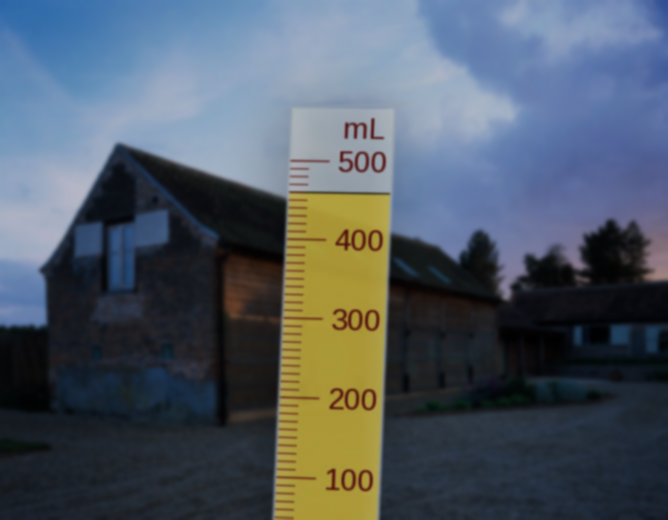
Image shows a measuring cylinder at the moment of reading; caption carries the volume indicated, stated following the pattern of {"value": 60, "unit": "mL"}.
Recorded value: {"value": 460, "unit": "mL"}
